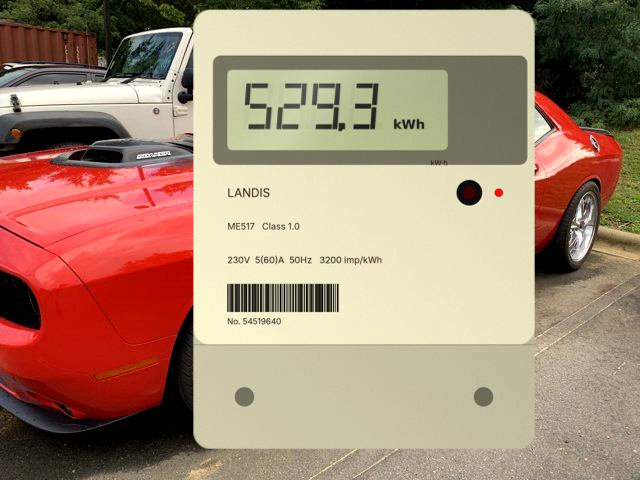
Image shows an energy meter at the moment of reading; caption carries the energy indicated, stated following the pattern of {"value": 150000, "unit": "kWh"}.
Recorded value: {"value": 529.3, "unit": "kWh"}
